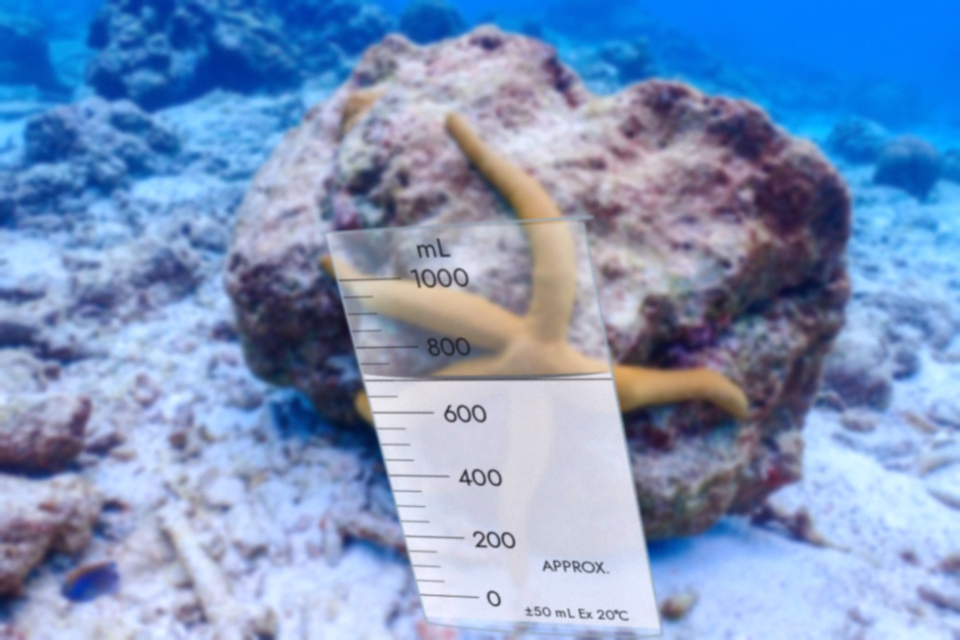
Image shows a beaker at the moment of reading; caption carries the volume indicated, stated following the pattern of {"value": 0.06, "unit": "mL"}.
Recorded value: {"value": 700, "unit": "mL"}
